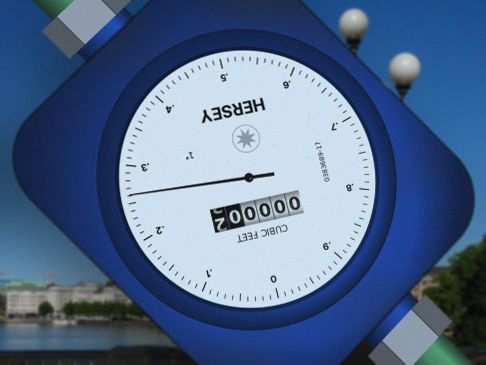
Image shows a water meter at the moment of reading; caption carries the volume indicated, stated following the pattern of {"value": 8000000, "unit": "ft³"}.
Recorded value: {"value": 2.26, "unit": "ft³"}
